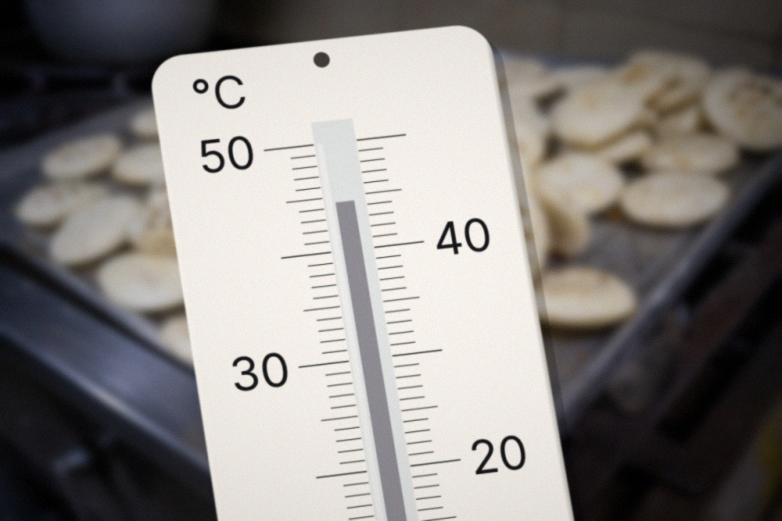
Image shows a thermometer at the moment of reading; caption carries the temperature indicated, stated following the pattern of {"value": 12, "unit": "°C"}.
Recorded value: {"value": 44.5, "unit": "°C"}
